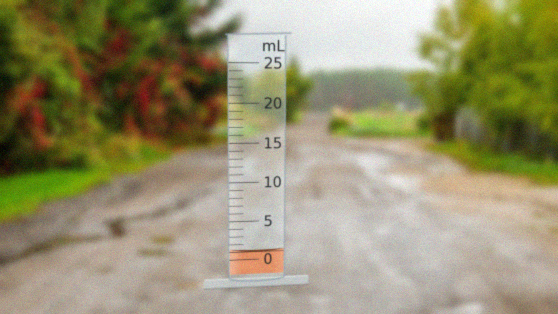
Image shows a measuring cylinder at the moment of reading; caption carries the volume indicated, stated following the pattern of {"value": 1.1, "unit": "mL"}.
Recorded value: {"value": 1, "unit": "mL"}
